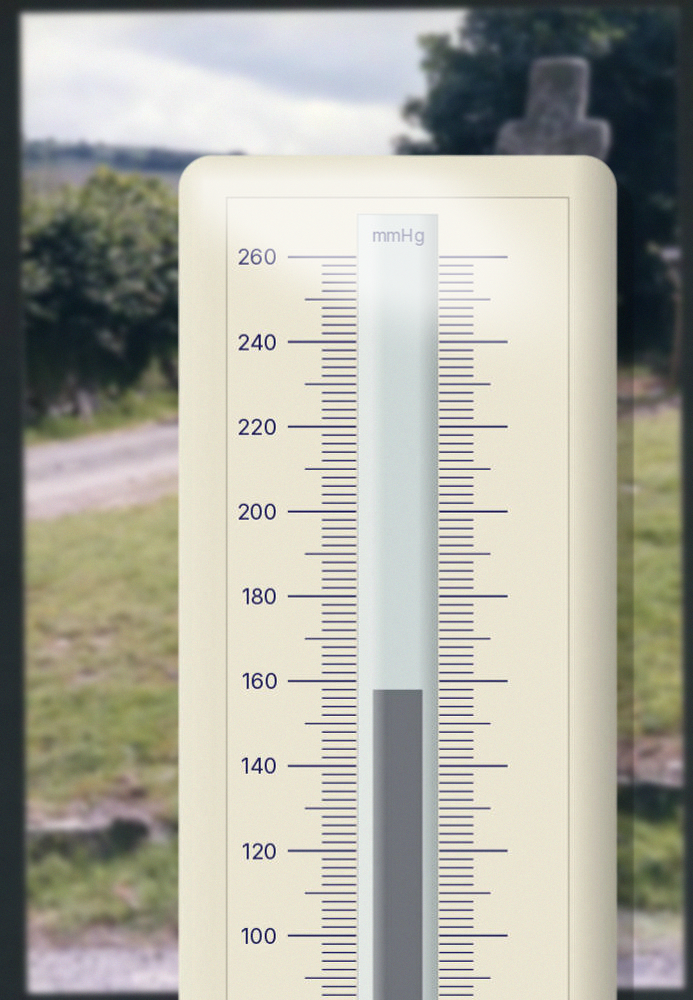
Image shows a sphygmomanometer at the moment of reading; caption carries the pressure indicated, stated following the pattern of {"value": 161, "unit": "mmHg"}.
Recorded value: {"value": 158, "unit": "mmHg"}
